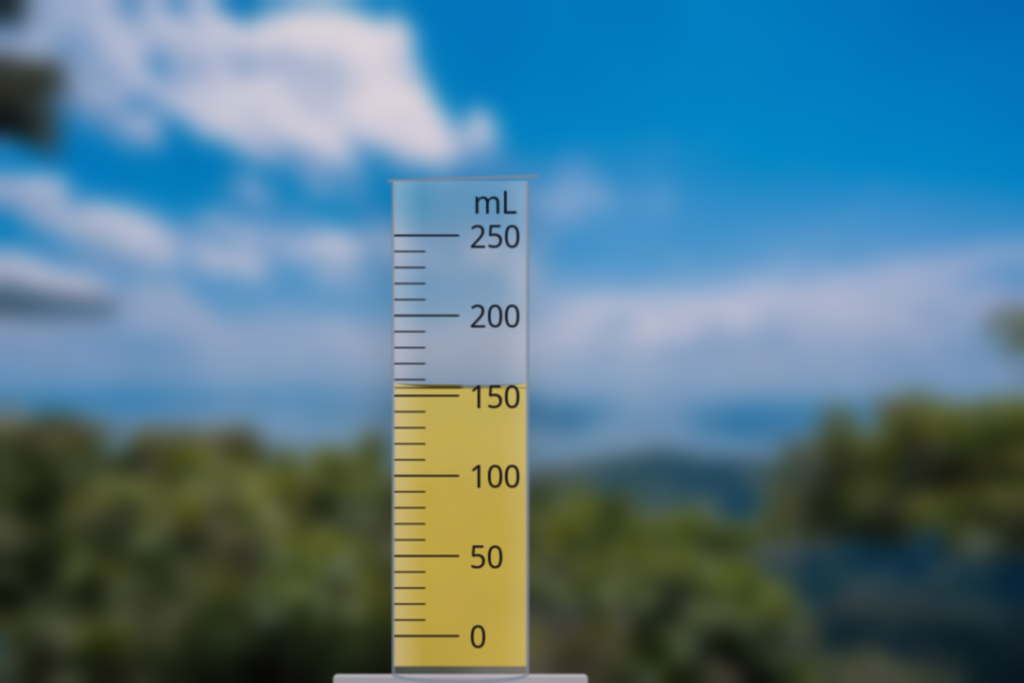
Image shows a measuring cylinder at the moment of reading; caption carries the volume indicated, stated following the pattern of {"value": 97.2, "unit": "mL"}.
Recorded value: {"value": 155, "unit": "mL"}
